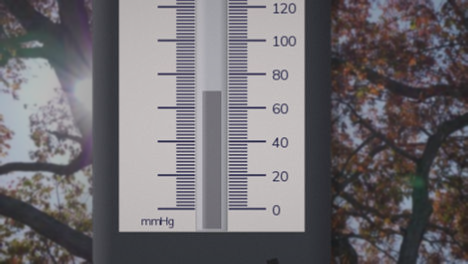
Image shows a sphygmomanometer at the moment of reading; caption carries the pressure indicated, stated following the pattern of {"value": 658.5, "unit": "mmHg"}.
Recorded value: {"value": 70, "unit": "mmHg"}
